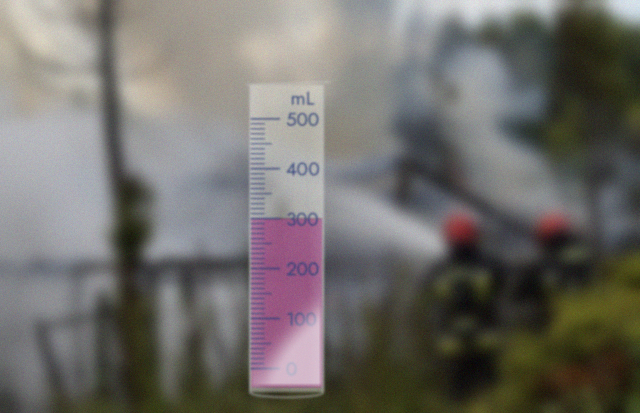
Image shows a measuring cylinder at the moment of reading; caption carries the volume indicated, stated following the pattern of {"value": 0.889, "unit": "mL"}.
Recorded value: {"value": 300, "unit": "mL"}
